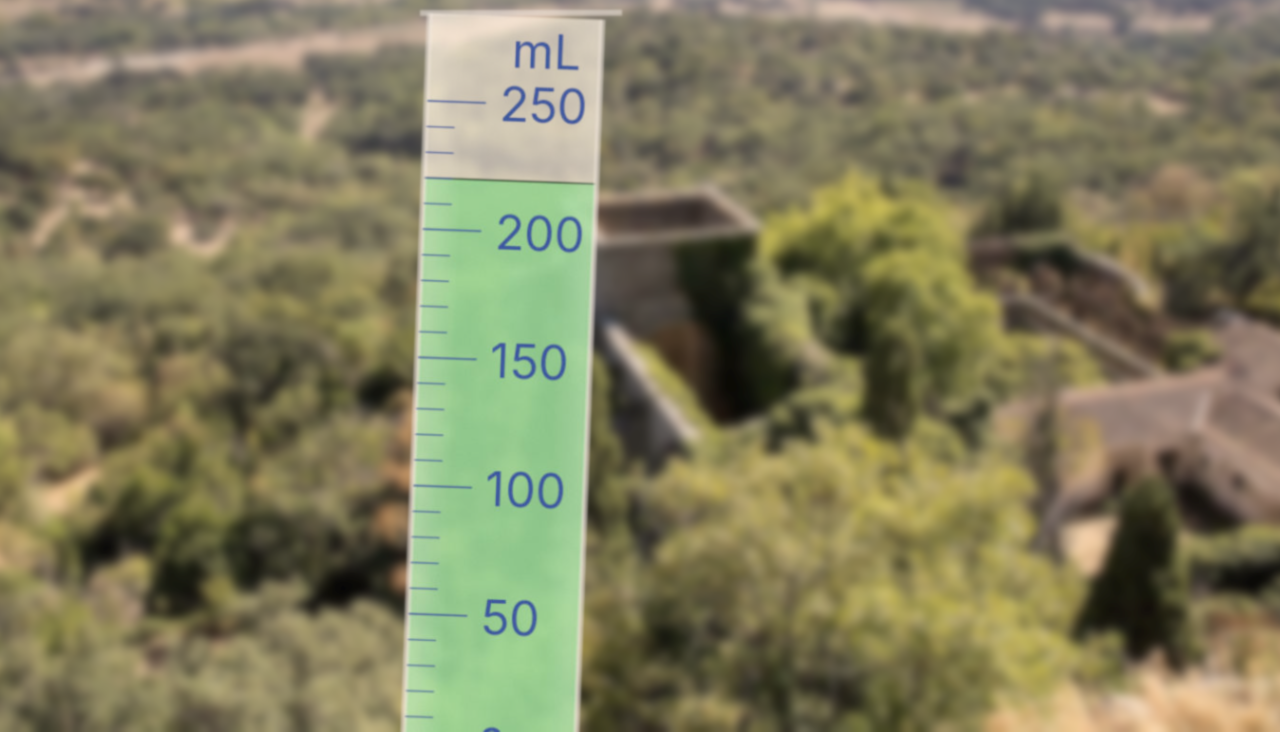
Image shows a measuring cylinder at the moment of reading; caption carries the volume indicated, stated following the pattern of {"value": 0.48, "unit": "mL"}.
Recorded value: {"value": 220, "unit": "mL"}
